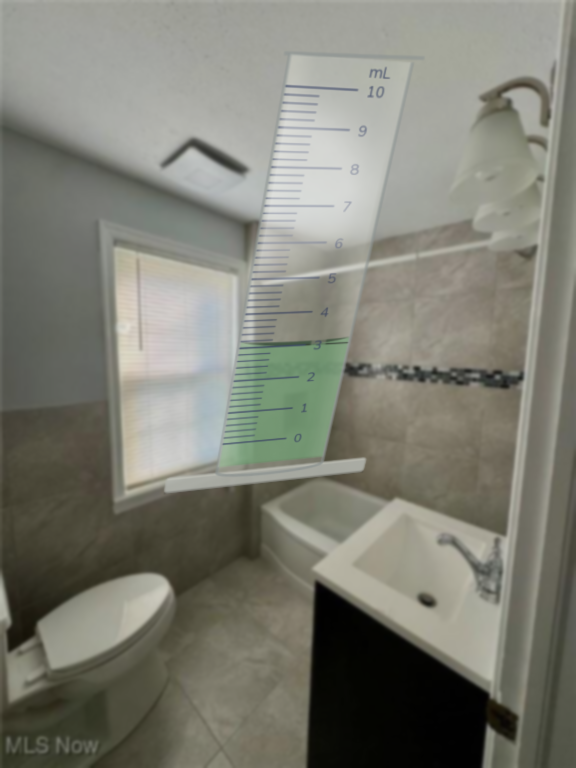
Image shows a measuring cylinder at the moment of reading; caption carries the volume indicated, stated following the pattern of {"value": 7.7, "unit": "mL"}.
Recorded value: {"value": 3, "unit": "mL"}
